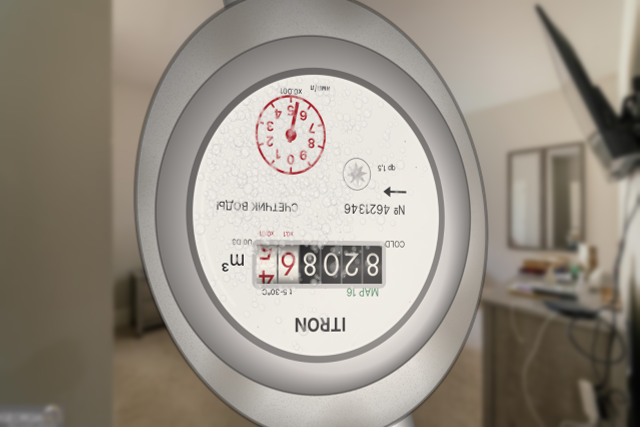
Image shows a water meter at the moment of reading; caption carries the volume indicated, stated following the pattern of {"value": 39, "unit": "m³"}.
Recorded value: {"value": 8208.645, "unit": "m³"}
